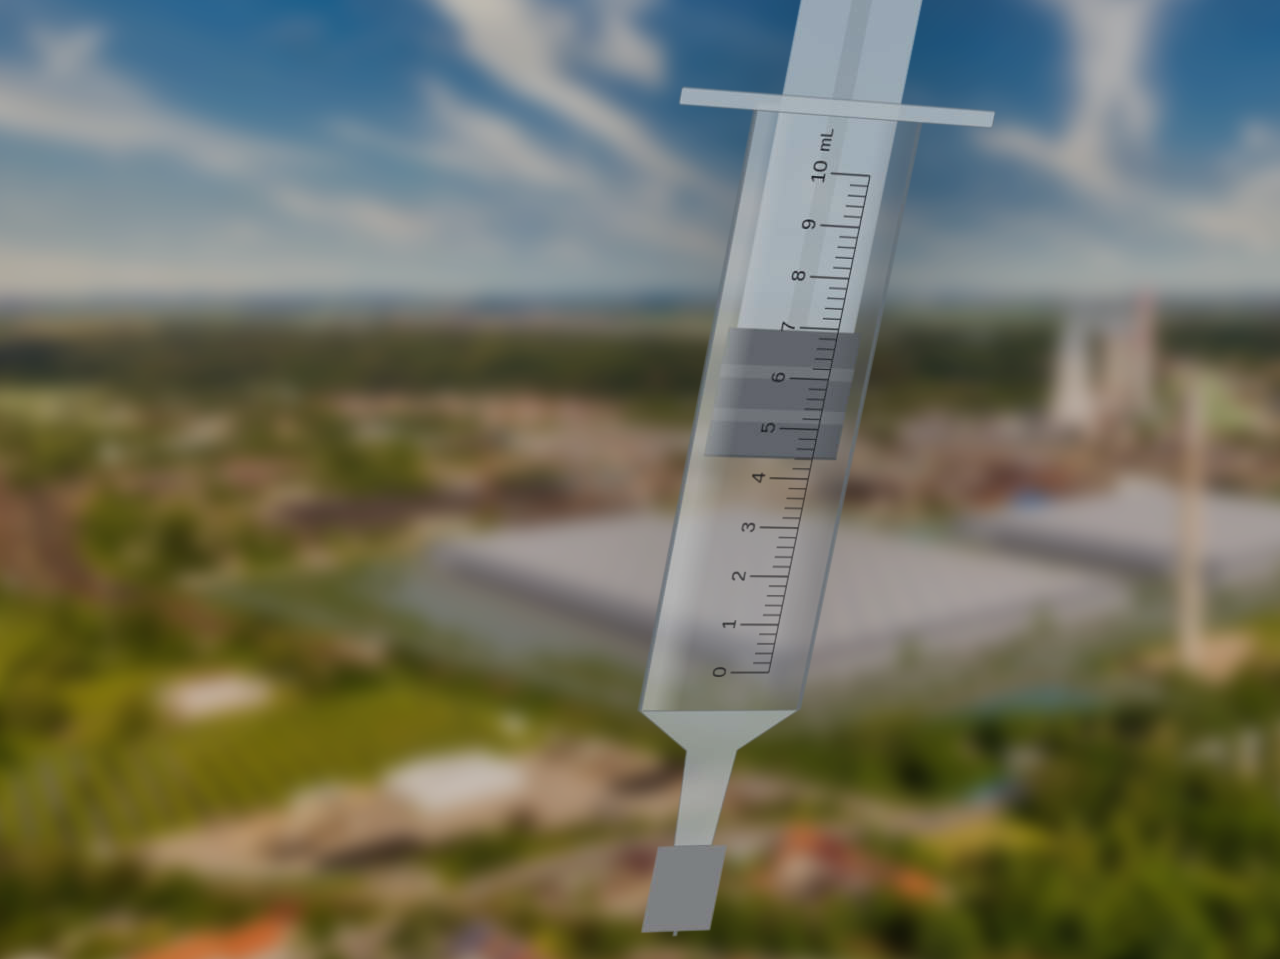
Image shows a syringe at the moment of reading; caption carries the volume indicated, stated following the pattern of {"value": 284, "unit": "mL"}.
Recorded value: {"value": 4.4, "unit": "mL"}
